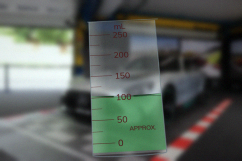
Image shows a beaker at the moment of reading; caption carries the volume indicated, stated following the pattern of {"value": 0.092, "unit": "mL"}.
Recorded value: {"value": 100, "unit": "mL"}
